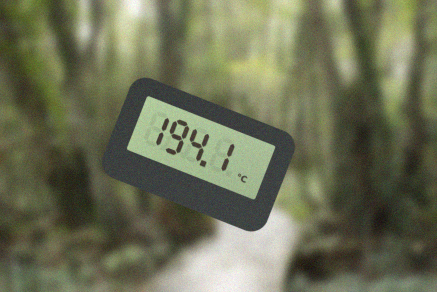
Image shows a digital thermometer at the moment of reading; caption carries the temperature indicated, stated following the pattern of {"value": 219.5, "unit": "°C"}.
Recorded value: {"value": 194.1, "unit": "°C"}
